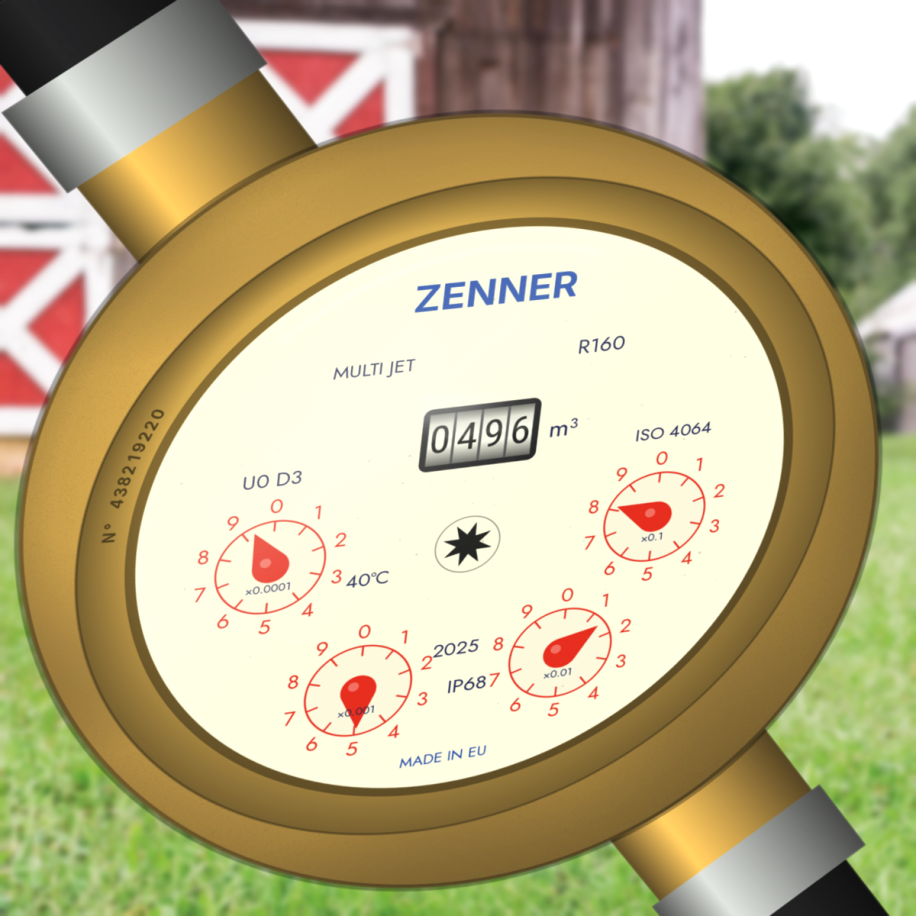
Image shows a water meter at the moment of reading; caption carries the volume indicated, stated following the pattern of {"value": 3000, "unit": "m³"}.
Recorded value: {"value": 496.8149, "unit": "m³"}
